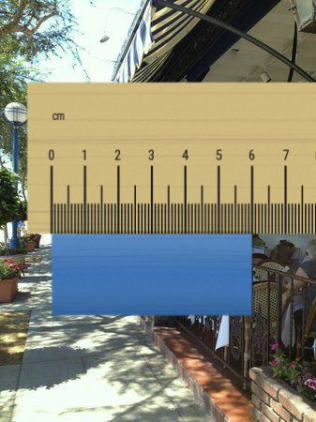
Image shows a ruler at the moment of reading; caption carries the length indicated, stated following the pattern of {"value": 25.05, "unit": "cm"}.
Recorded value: {"value": 6, "unit": "cm"}
